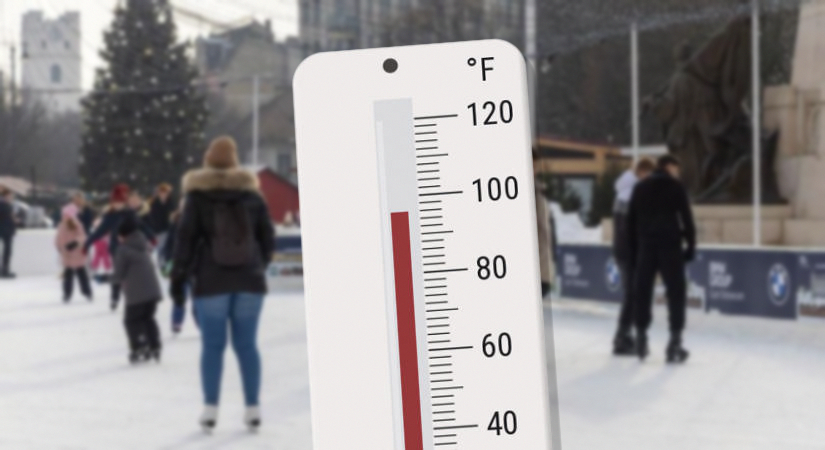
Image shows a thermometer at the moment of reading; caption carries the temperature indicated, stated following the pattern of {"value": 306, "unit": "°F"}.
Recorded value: {"value": 96, "unit": "°F"}
